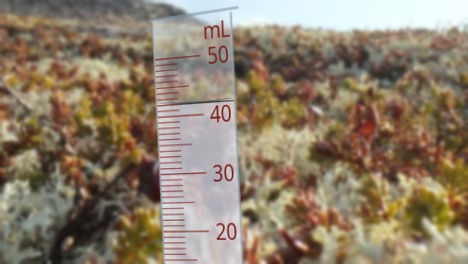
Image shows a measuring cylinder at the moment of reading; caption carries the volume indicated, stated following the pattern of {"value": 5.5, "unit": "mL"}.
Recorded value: {"value": 42, "unit": "mL"}
